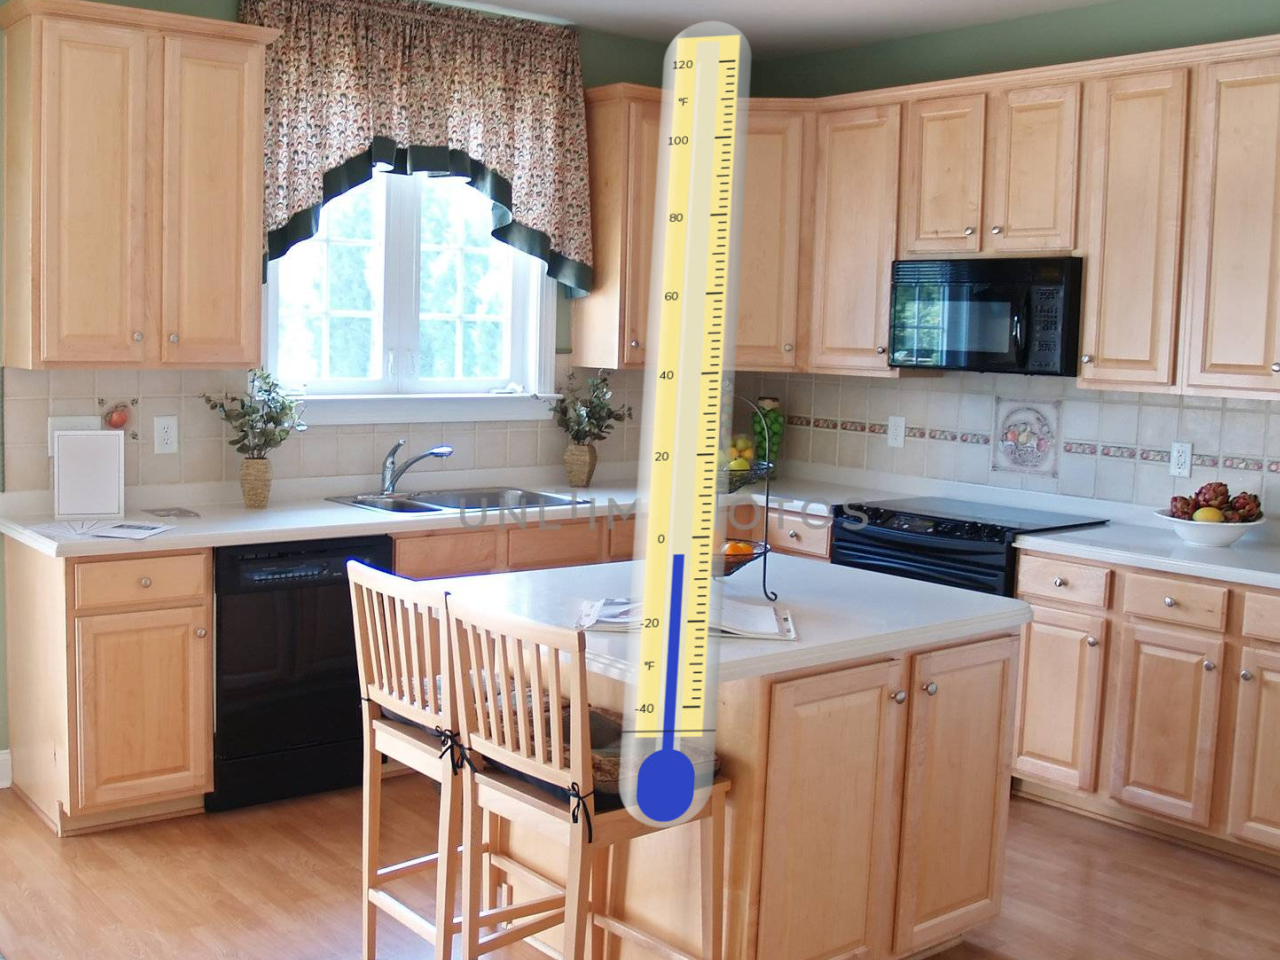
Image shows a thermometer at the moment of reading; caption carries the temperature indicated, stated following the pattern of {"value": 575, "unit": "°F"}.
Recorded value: {"value": -4, "unit": "°F"}
